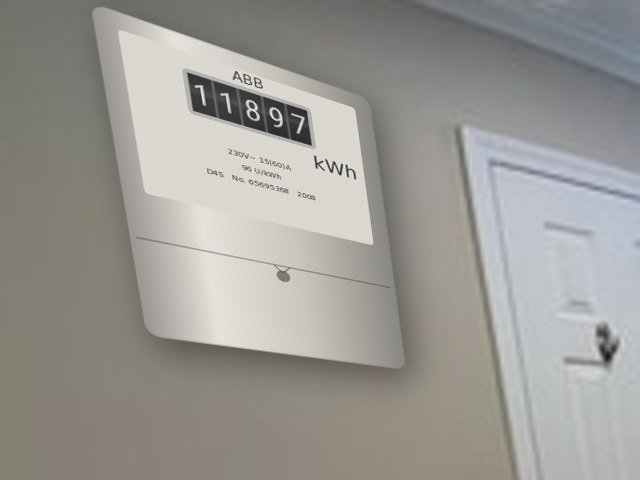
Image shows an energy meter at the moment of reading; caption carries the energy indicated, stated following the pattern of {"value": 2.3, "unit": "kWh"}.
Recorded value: {"value": 11897, "unit": "kWh"}
